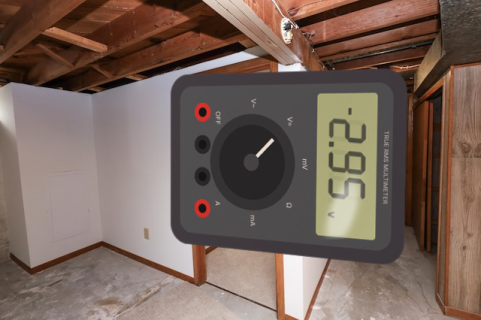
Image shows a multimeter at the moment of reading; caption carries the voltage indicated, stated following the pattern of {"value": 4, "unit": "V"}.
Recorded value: {"value": -2.95, "unit": "V"}
